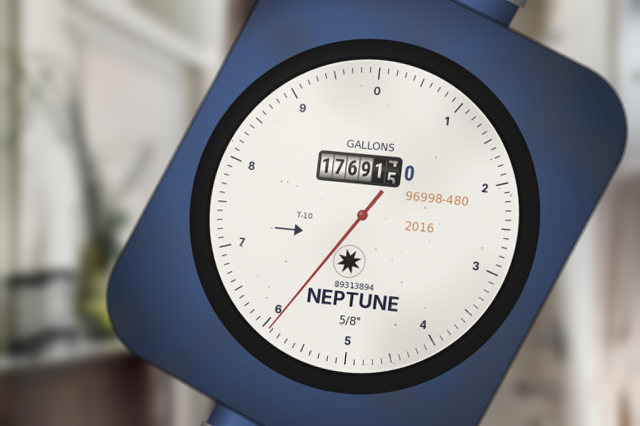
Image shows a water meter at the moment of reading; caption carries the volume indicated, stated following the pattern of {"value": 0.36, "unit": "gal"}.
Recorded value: {"value": 1769145.9, "unit": "gal"}
